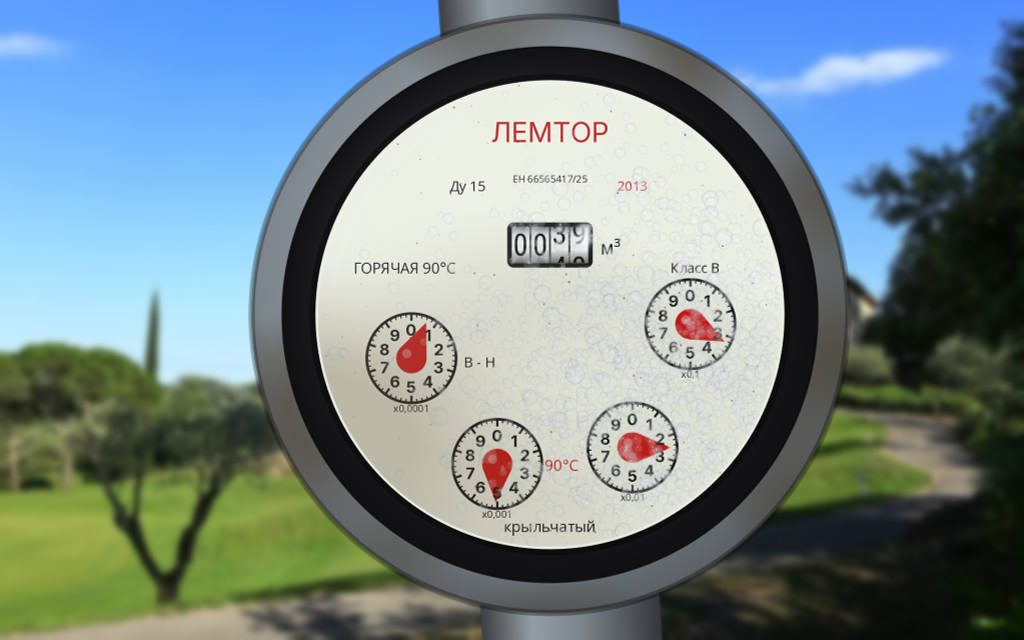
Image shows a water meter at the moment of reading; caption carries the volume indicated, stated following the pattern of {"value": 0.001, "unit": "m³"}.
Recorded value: {"value": 39.3250, "unit": "m³"}
